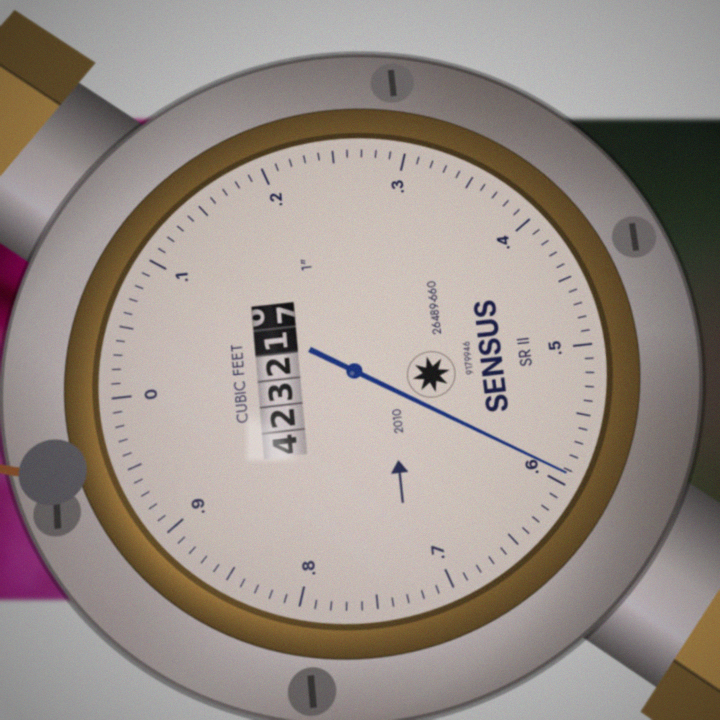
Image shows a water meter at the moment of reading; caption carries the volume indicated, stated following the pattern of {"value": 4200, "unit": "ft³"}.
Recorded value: {"value": 423216.59, "unit": "ft³"}
